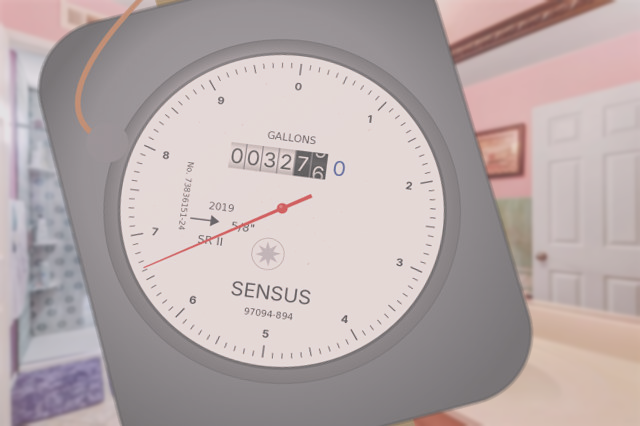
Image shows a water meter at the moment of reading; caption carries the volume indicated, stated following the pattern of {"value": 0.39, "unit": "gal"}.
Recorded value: {"value": 32756.6, "unit": "gal"}
